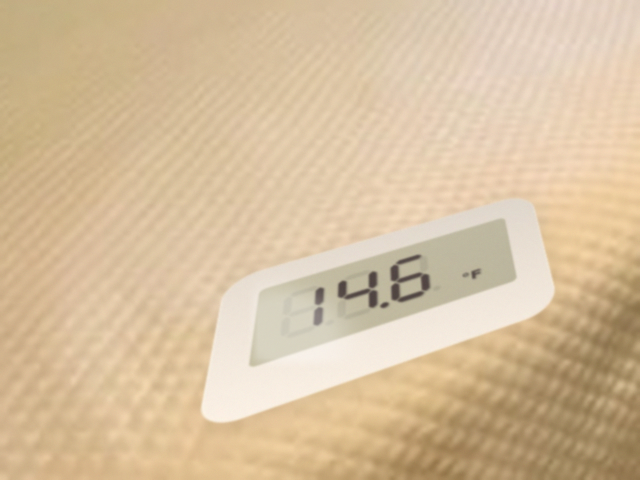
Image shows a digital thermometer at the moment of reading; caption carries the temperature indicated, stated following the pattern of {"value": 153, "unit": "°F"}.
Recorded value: {"value": 14.6, "unit": "°F"}
